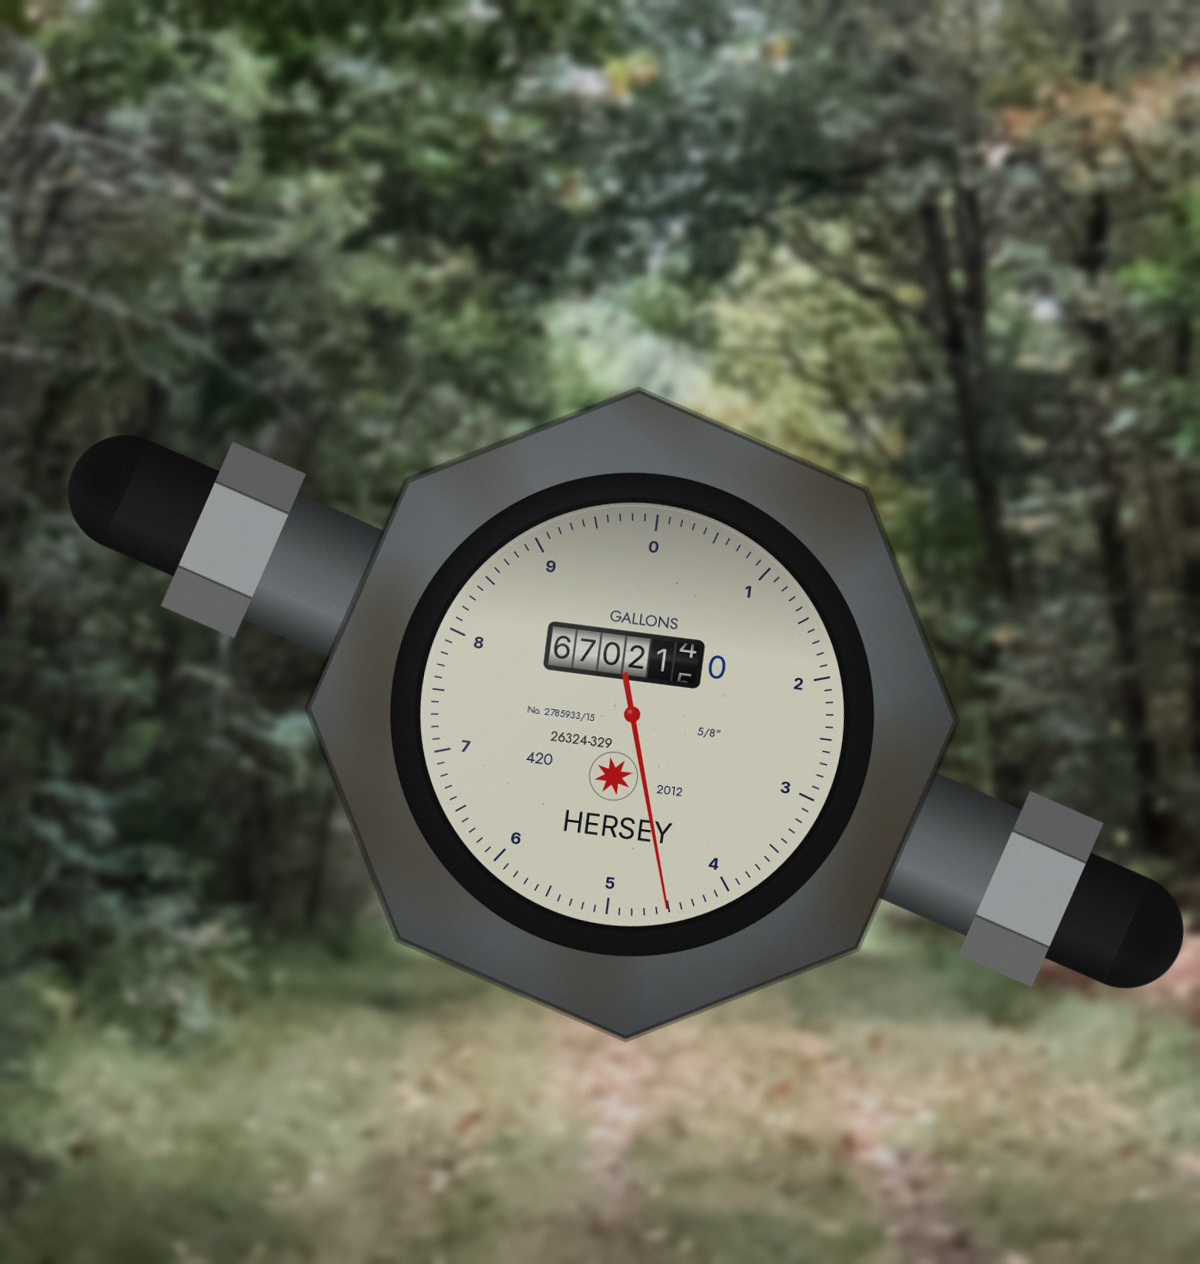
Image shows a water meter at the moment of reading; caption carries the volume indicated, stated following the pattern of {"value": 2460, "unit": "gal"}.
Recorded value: {"value": 6702144.5, "unit": "gal"}
